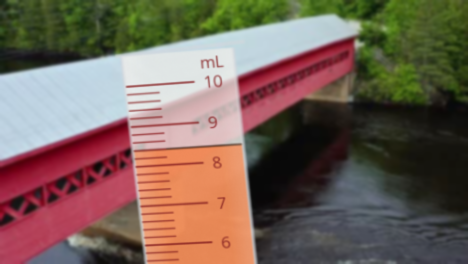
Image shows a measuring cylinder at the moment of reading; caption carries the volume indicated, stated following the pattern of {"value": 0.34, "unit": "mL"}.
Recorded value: {"value": 8.4, "unit": "mL"}
